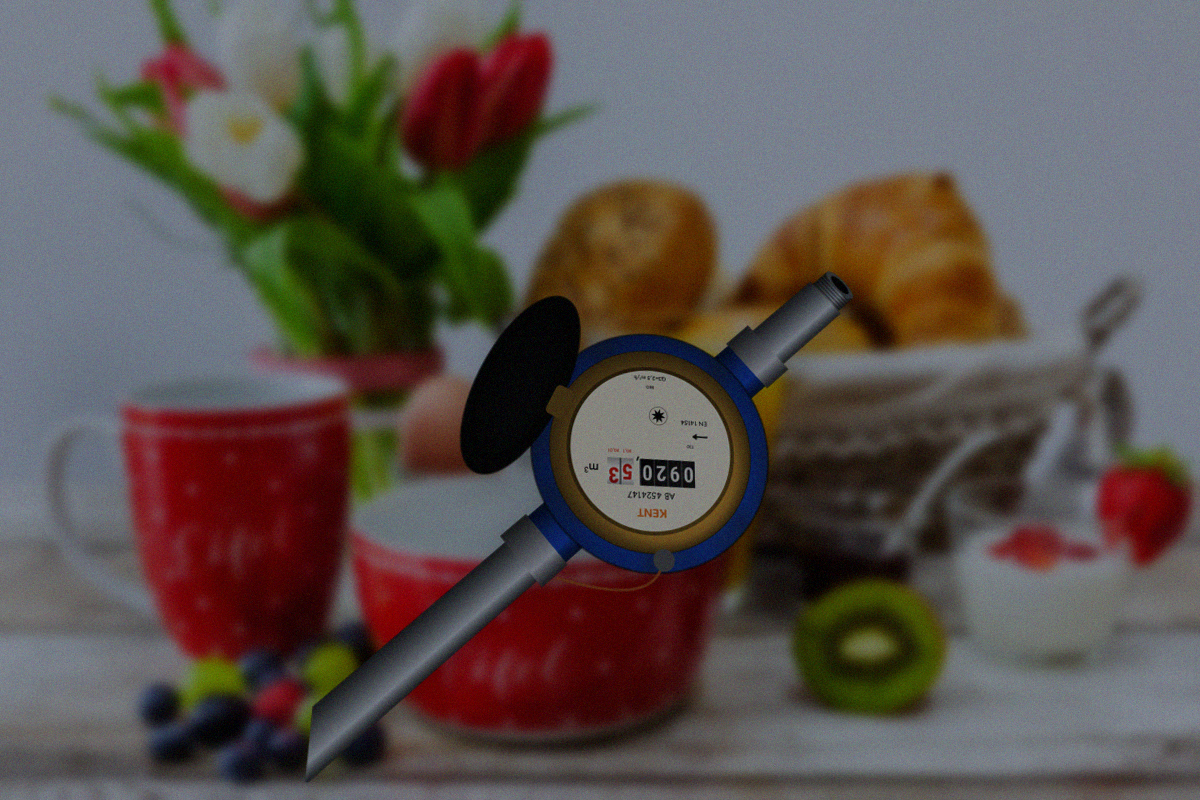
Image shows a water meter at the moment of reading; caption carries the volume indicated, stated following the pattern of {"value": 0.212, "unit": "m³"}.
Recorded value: {"value": 920.53, "unit": "m³"}
